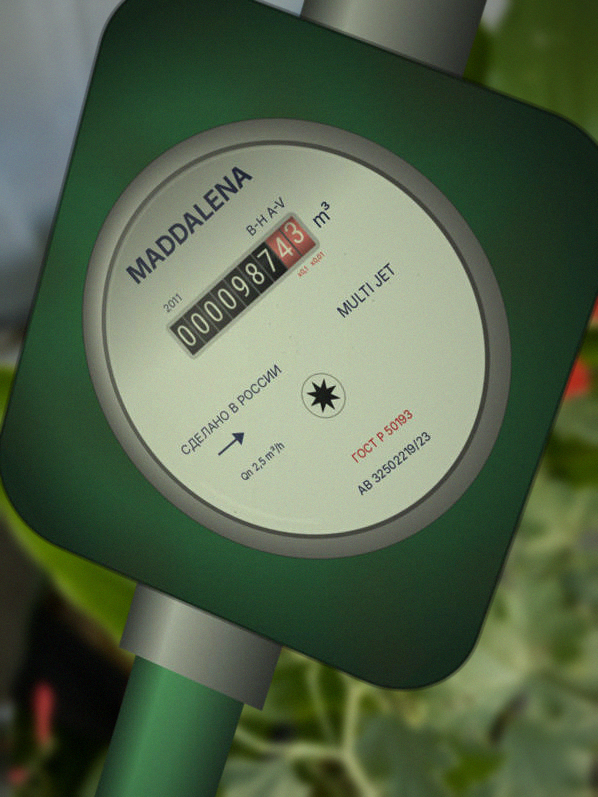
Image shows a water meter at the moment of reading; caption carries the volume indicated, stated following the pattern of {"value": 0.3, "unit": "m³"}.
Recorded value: {"value": 987.43, "unit": "m³"}
